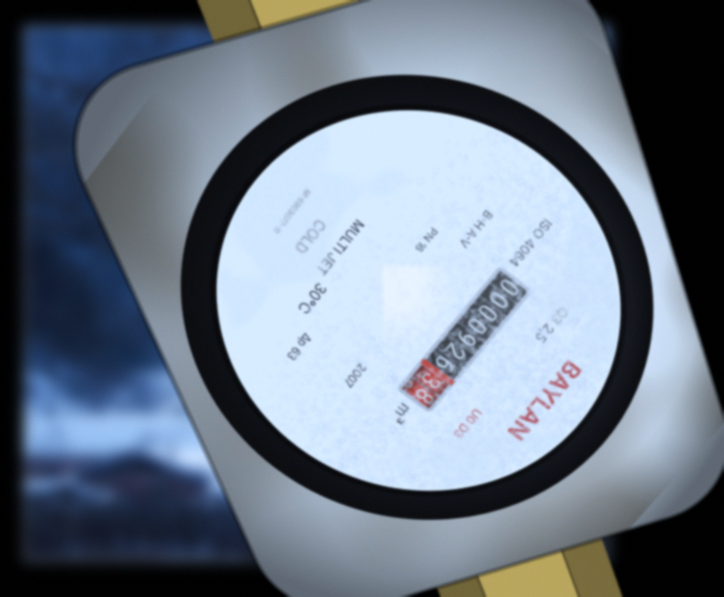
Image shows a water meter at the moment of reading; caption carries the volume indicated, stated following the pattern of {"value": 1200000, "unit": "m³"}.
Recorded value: {"value": 926.38, "unit": "m³"}
